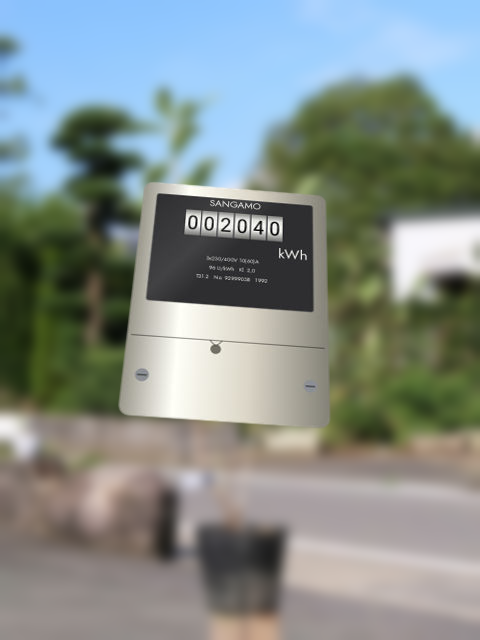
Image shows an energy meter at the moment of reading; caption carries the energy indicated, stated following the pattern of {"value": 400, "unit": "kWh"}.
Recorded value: {"value": 2040, "unit": "kWh"}
